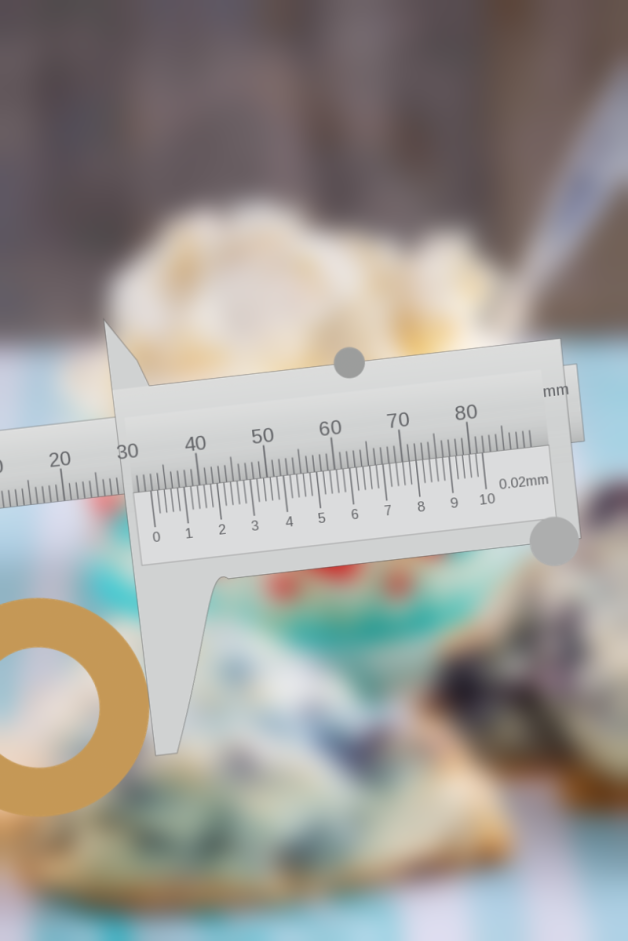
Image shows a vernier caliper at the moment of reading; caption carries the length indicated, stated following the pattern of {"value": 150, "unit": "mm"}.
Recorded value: {"value": 32.8, "unit": "mm"}
